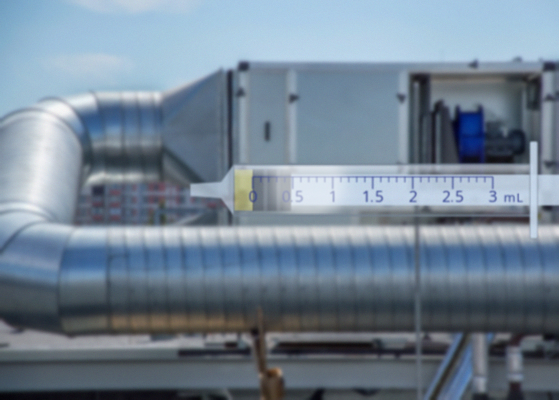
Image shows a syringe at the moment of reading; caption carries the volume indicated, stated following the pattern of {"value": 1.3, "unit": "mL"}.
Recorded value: {"value": 0, "unit": "mL"}
